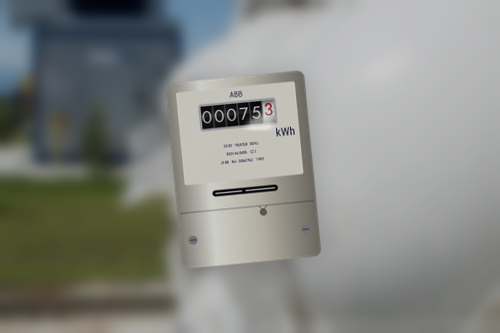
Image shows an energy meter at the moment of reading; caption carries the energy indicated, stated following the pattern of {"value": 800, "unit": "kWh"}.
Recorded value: {"value": 75.3, "unit": "kWh"}
